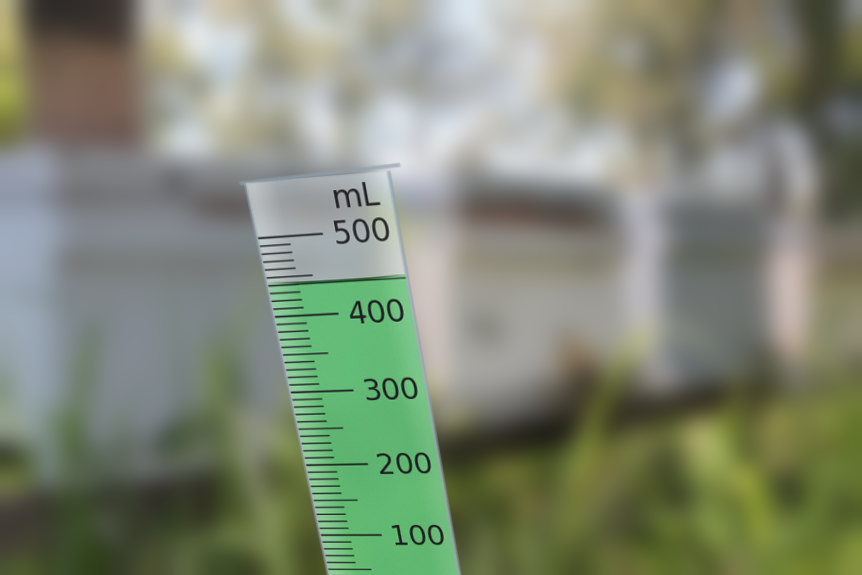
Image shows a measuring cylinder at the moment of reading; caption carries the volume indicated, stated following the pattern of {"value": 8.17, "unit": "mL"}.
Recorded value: {"value": 440, "unit": "mL"}
